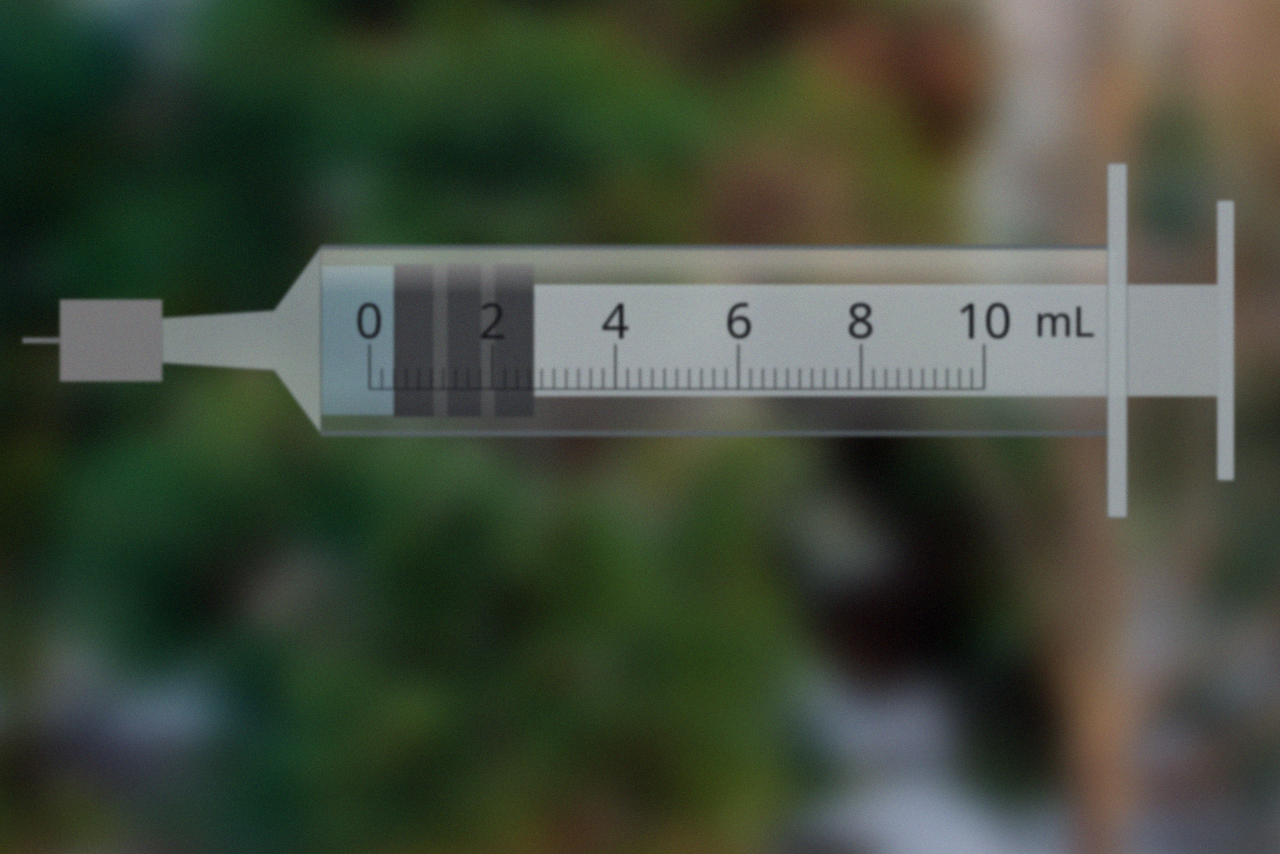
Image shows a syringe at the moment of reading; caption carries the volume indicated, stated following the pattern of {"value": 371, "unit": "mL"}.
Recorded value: {"value": 0.4, "unit": "mL"}
